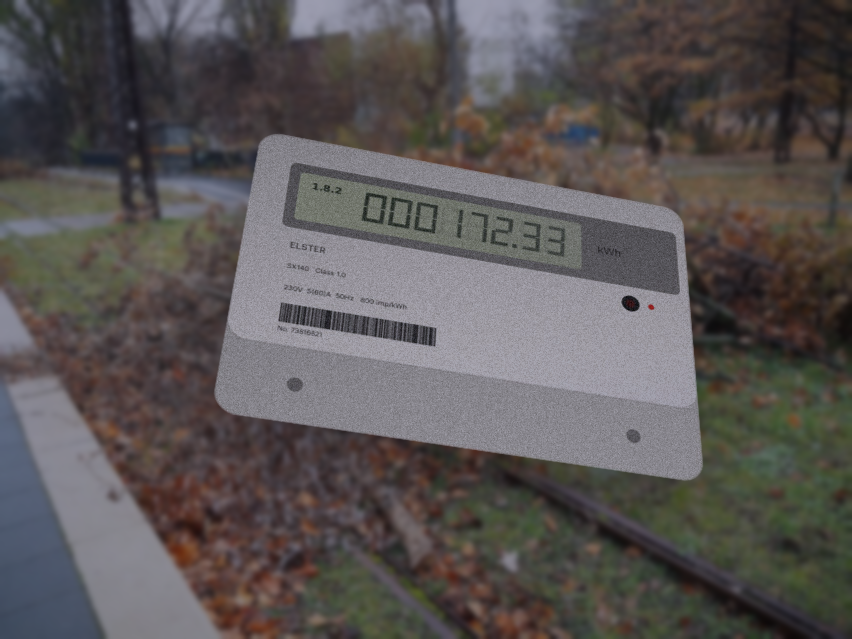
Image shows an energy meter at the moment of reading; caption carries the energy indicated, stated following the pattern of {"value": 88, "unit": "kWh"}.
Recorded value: {"value": 172.33, "unit": "kWh"}
